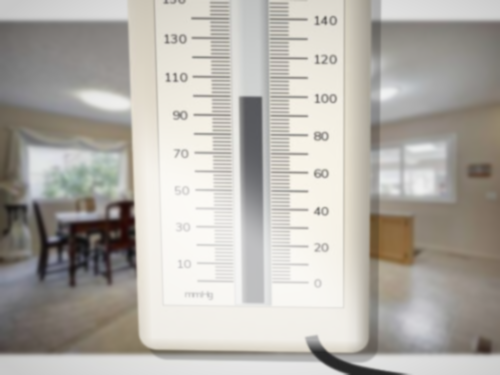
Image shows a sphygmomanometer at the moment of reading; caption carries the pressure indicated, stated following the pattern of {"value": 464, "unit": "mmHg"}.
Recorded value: {"value": 100, "unit": "mmHg"}
